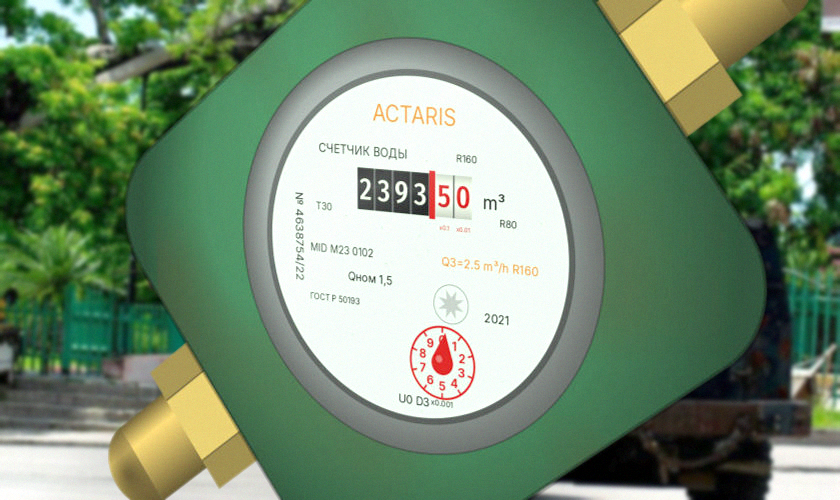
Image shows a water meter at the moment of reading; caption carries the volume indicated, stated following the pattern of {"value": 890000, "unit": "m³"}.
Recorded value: {"value": 2393.500, "unit": "m³"}
